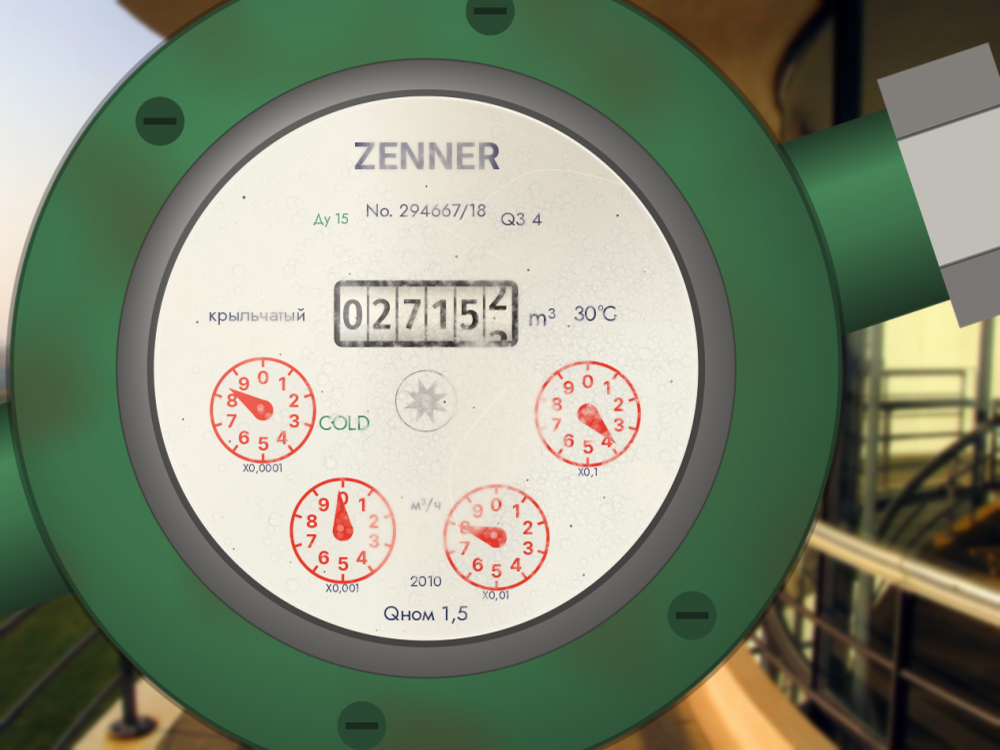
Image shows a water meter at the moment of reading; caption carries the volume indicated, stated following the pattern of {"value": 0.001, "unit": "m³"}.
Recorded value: {"value": 27152.3798, "unit": "m³"}
